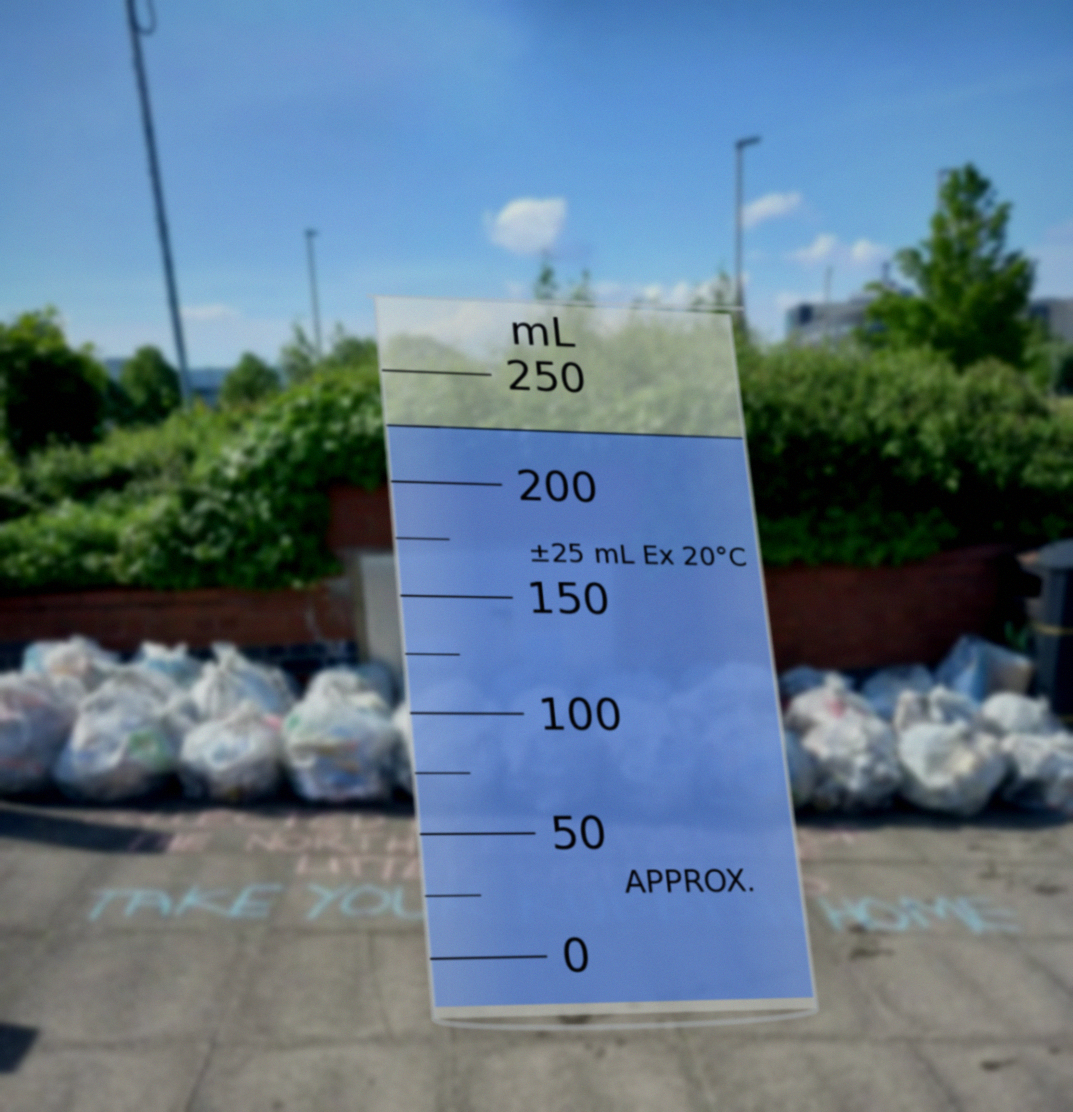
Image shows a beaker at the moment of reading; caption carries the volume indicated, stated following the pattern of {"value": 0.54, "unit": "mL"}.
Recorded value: {"value": 225, "unit": "mL"}
